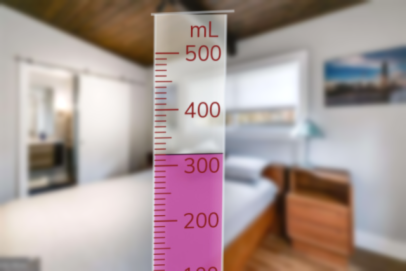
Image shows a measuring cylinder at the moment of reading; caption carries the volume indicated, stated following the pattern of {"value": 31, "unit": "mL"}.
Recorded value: {"value": 320, "unit": "mL"}
